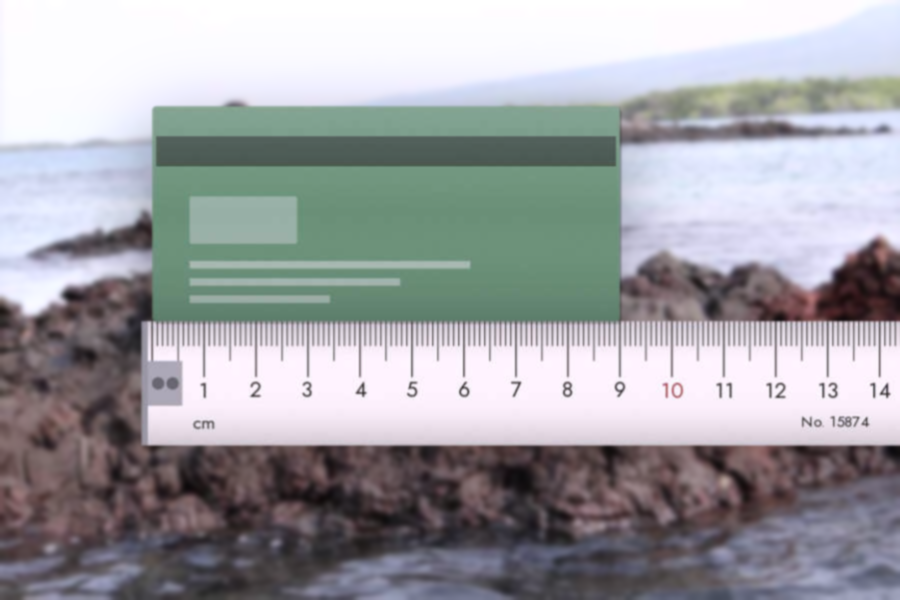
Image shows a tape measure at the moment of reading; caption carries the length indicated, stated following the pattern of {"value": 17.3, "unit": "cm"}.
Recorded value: {"value": 9, "unit": "cm"}
